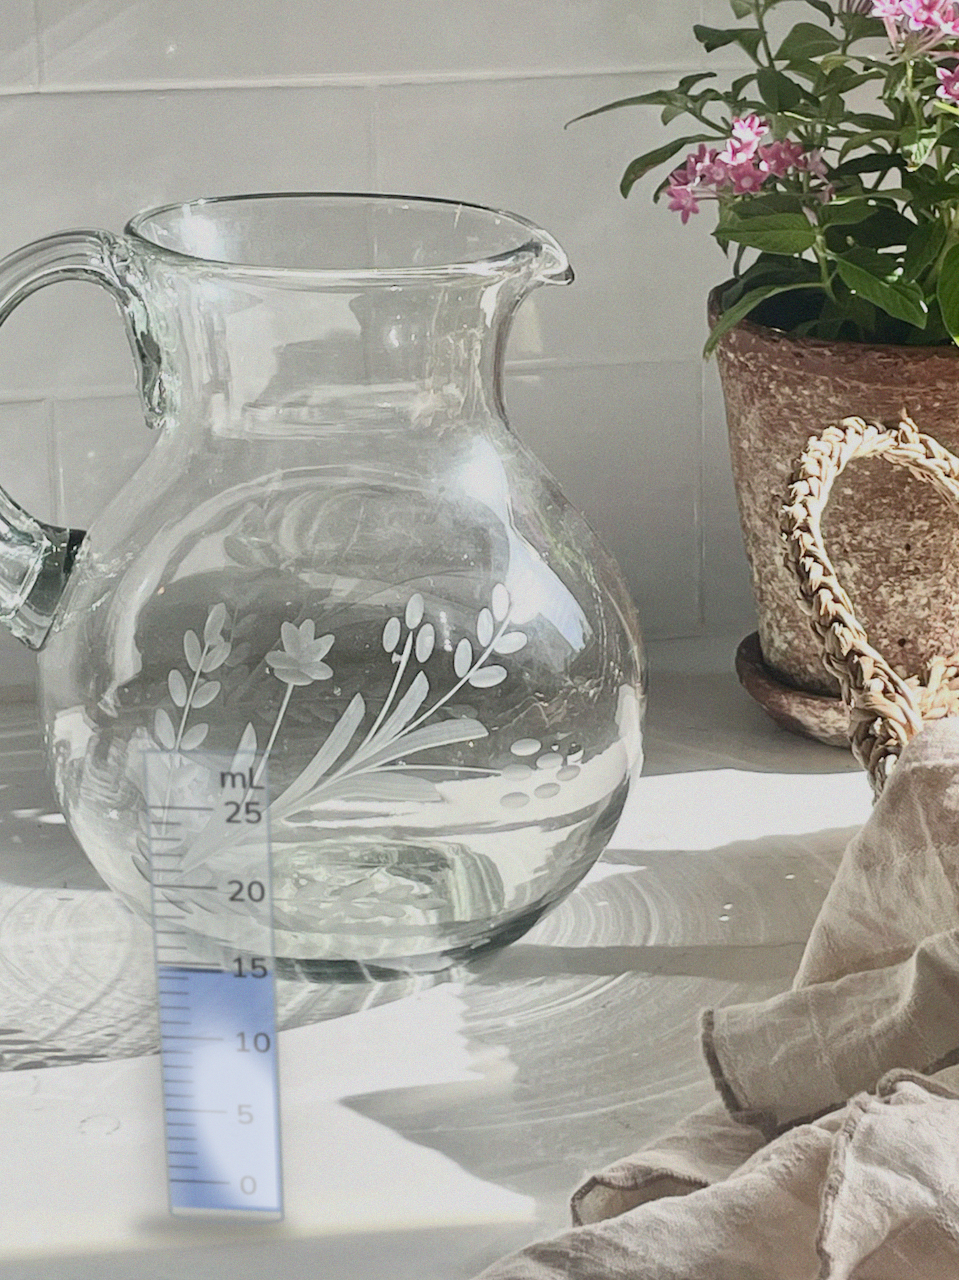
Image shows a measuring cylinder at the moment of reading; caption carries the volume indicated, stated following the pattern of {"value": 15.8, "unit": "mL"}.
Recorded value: {"value": 14.5, "unit": "mL"}
